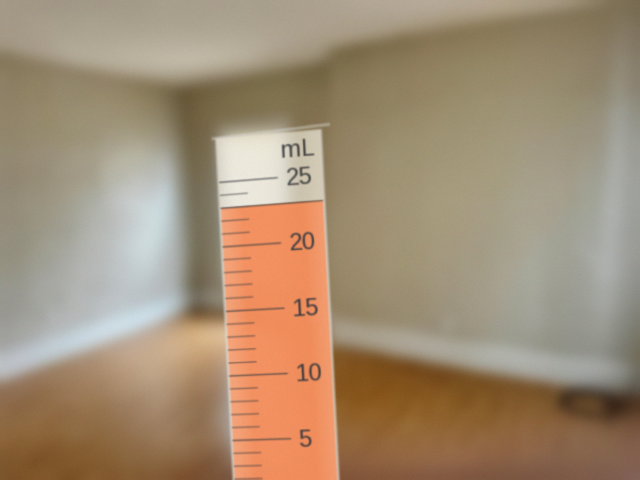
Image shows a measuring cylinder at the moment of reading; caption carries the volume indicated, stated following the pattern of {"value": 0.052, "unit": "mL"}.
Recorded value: {"value": 23, "unit": "mL"}
